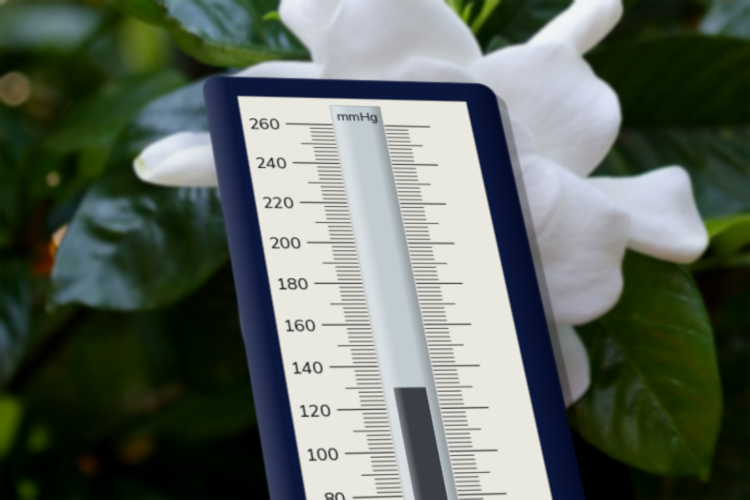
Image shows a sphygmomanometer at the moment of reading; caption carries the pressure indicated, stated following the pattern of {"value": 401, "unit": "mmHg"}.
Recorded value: {"value": 130, "unit": "mmHg"}
